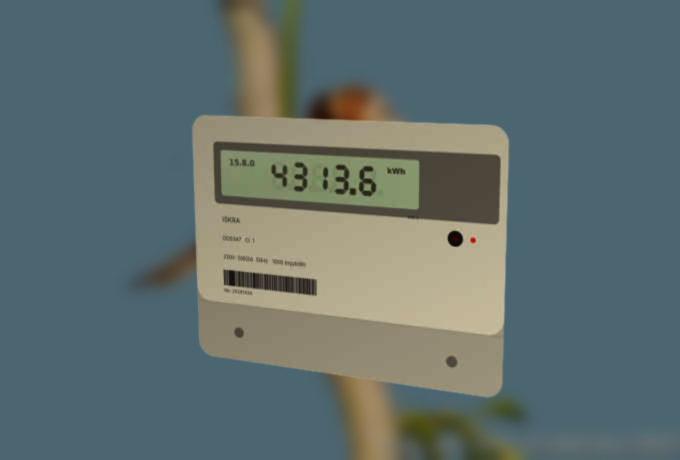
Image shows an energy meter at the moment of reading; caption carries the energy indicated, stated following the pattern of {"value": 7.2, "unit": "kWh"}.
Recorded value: {"value": 4313.6, "unit": "kWh"}
